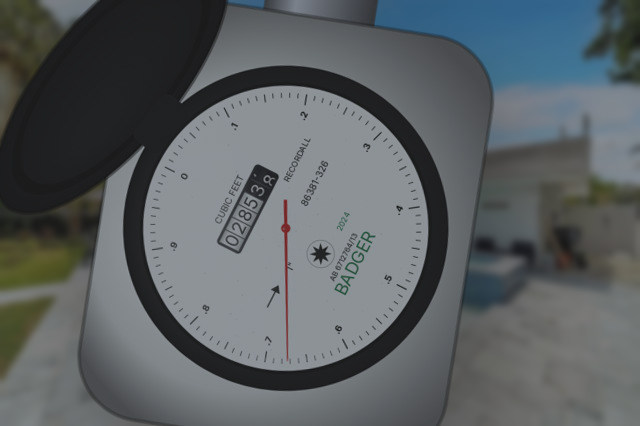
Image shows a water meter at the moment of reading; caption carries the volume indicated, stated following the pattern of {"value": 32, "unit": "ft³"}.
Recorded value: {"value": 28537.67, "unit": "ft³"}
